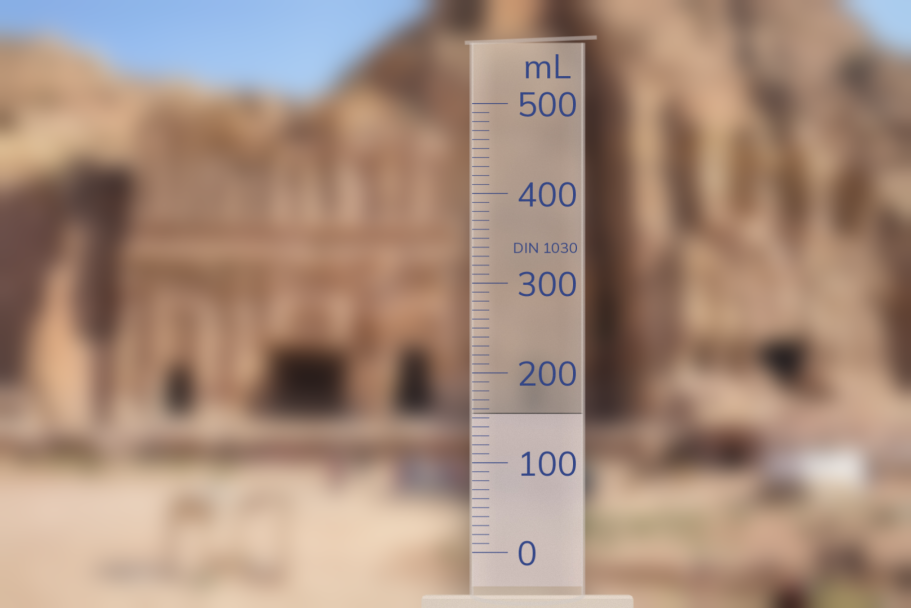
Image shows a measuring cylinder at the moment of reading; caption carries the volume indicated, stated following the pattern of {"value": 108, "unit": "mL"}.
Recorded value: {"value": 155, "unit": "mL"}
